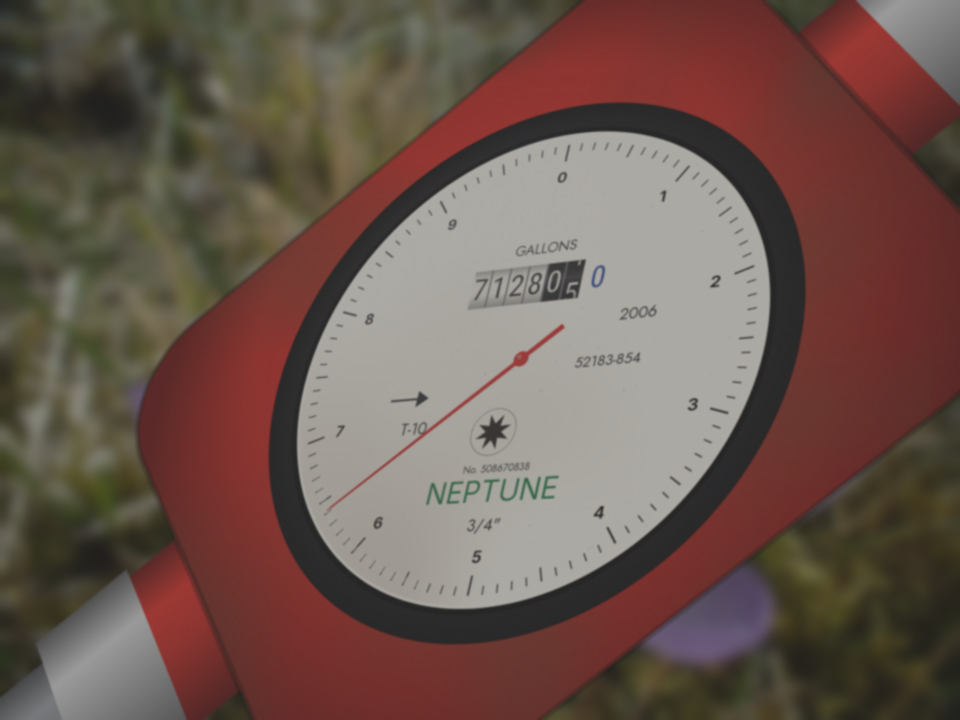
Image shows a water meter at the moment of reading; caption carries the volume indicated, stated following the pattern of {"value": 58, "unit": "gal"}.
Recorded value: {"value": 7128046.4, "unit": "gal"}
